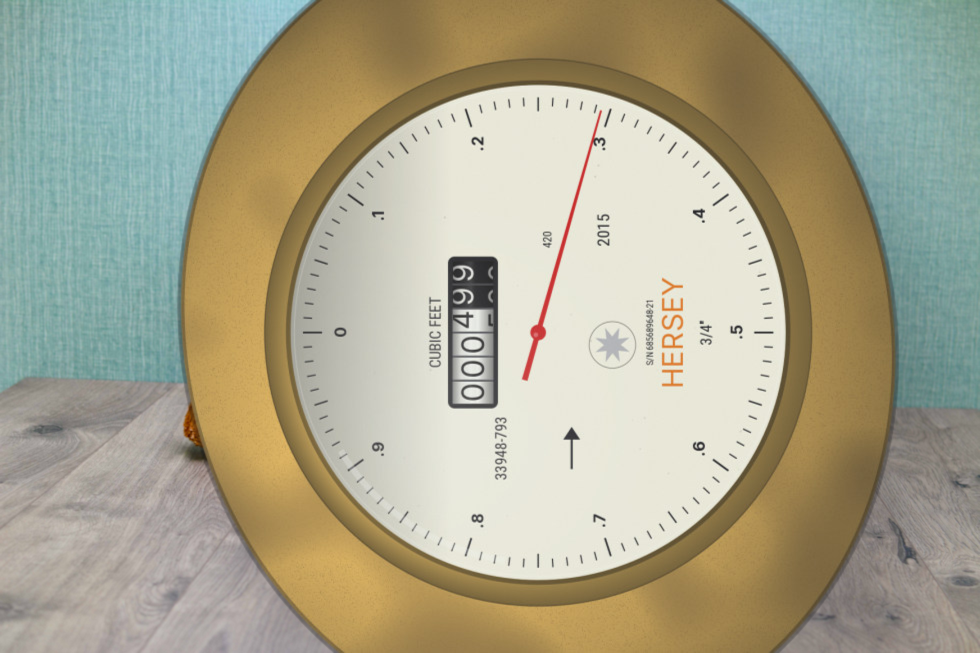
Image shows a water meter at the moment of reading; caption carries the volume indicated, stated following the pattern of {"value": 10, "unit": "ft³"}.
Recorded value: {"value": 499.29, "unit": "ft³"}
